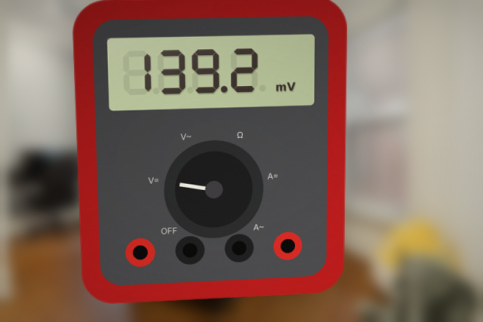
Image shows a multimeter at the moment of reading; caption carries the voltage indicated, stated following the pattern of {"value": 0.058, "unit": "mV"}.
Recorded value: {"value": 139.2, "unit": "mV"}
